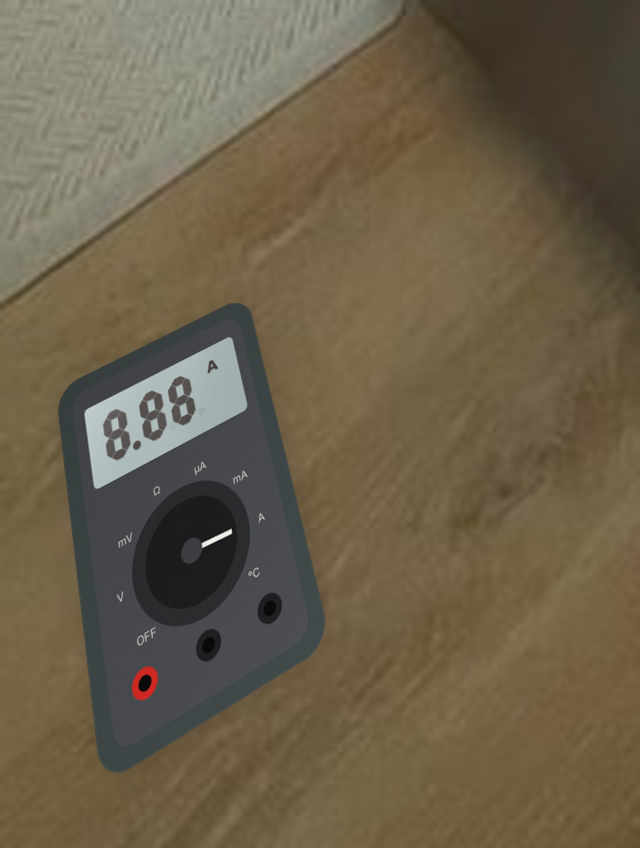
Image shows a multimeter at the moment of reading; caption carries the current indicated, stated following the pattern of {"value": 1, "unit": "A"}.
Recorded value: {"value": 8.88, "unit": "A"}
